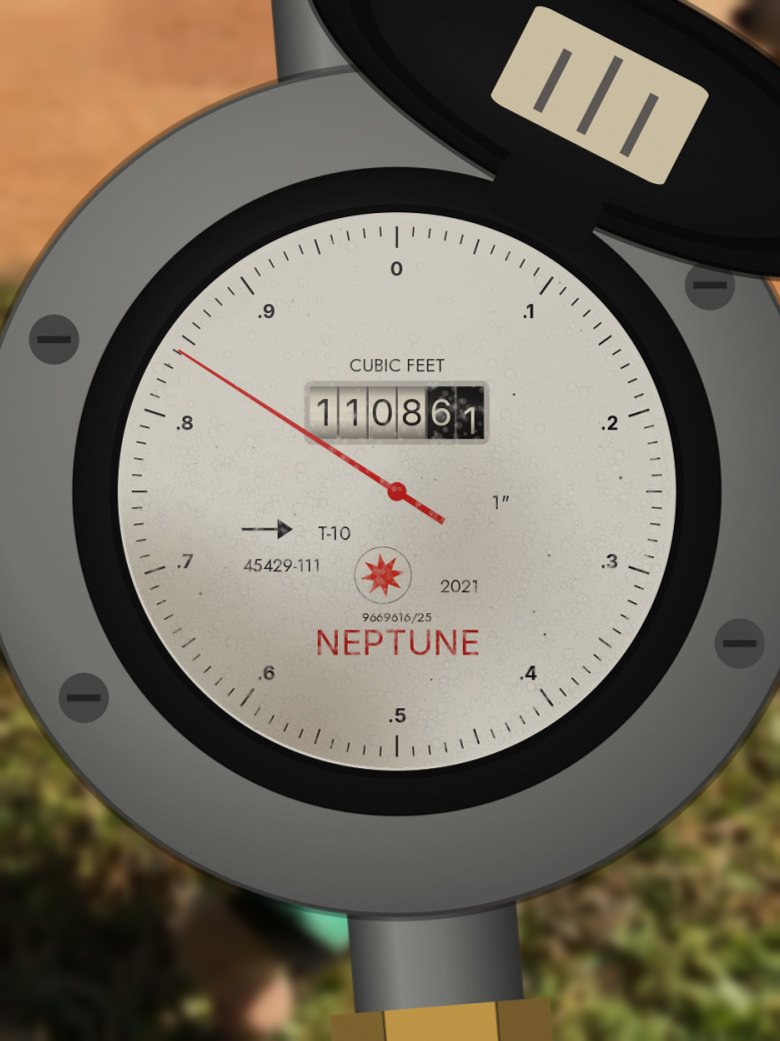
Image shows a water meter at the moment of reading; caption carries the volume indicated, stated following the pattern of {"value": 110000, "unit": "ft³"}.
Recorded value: {"value": 110860.84, "unit": "ft³"}
